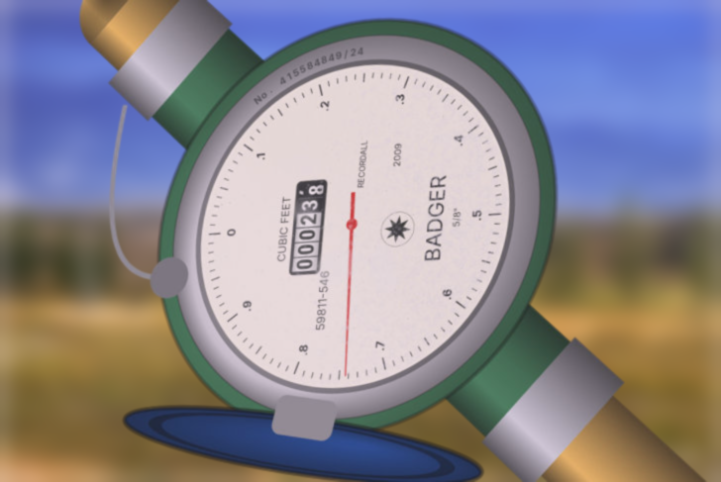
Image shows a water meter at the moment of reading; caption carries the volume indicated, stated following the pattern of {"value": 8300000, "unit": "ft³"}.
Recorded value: {"value": 237.74, "unit": "ft³"}
